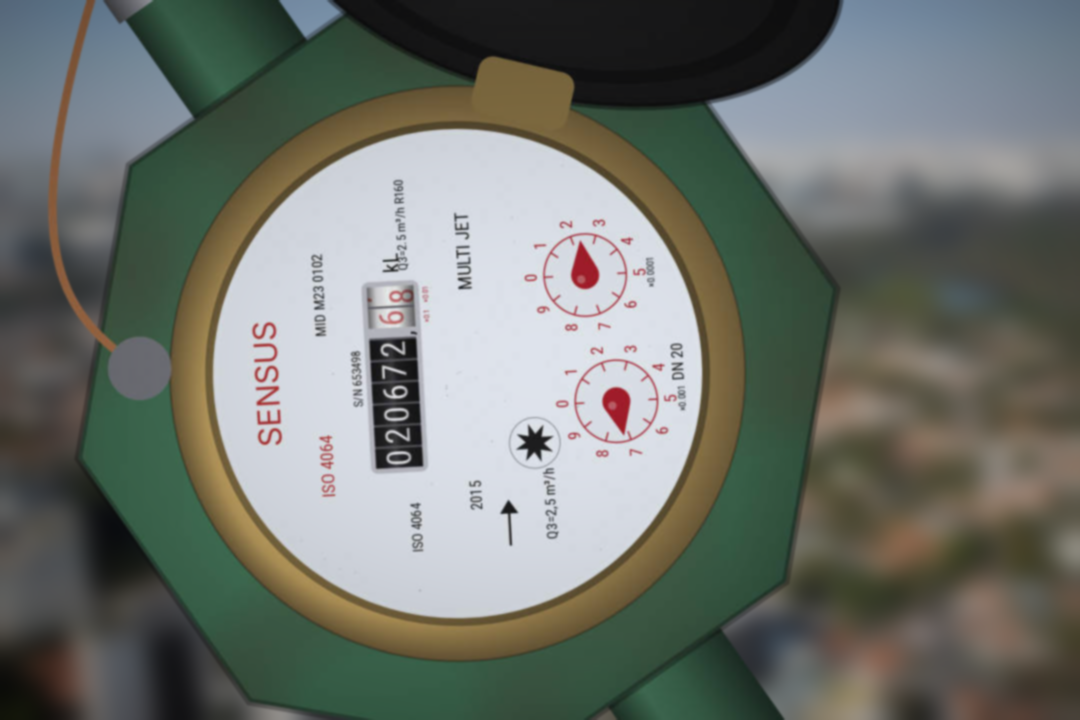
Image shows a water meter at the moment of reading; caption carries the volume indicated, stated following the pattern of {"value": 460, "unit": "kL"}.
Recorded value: {"value": 20672.6772, "unit": "kL"}
